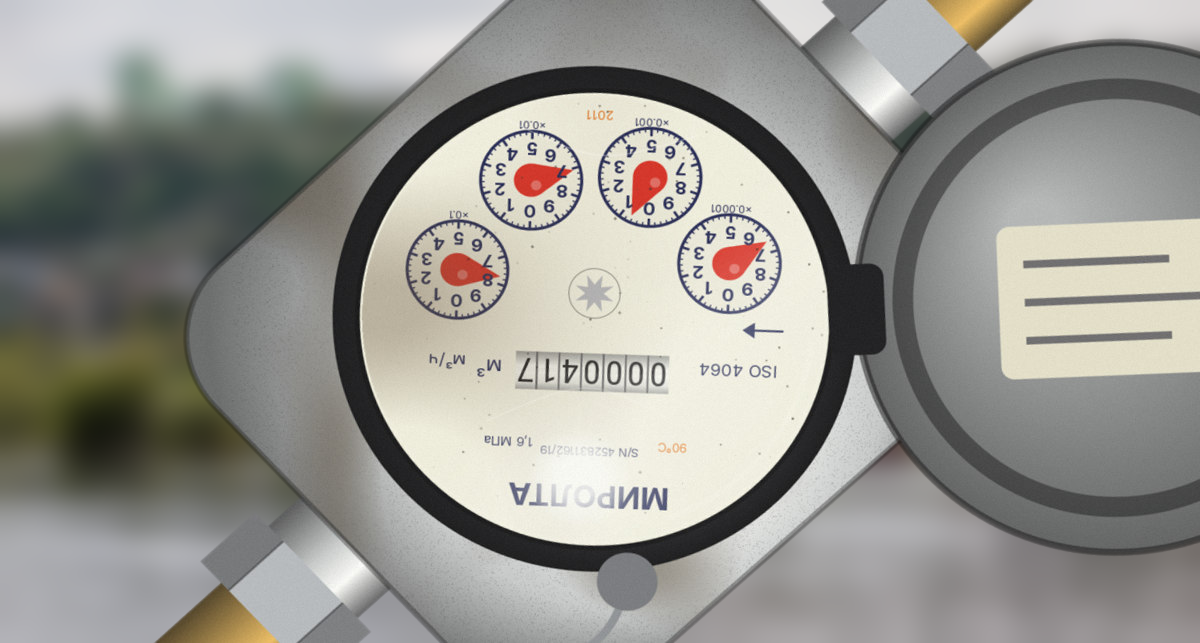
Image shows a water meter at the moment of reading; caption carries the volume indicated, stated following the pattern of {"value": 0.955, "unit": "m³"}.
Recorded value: {"value": 417.7706, "unit": "m³"}
